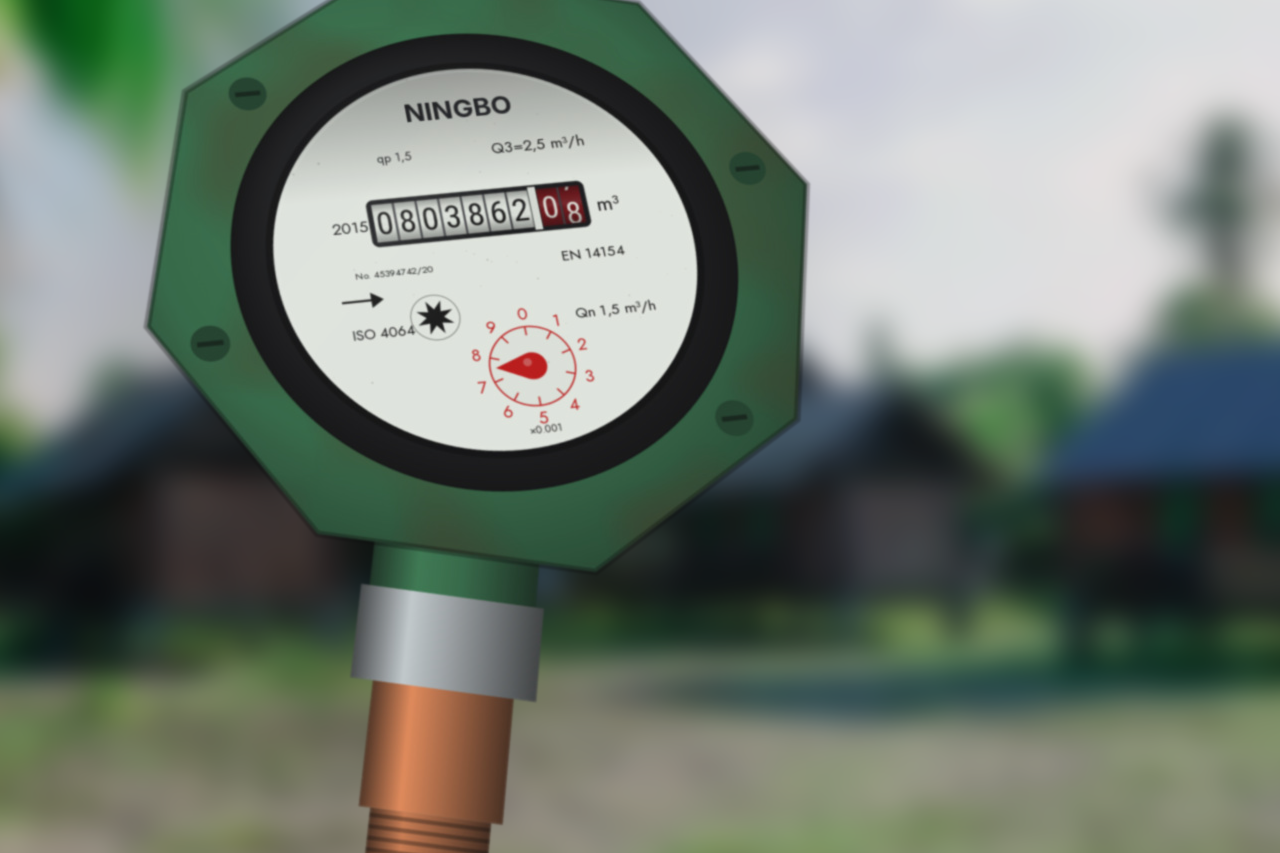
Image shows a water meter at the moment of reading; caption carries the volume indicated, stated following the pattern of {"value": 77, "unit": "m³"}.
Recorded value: {"value": 803862.077, "unit": "m³"}
